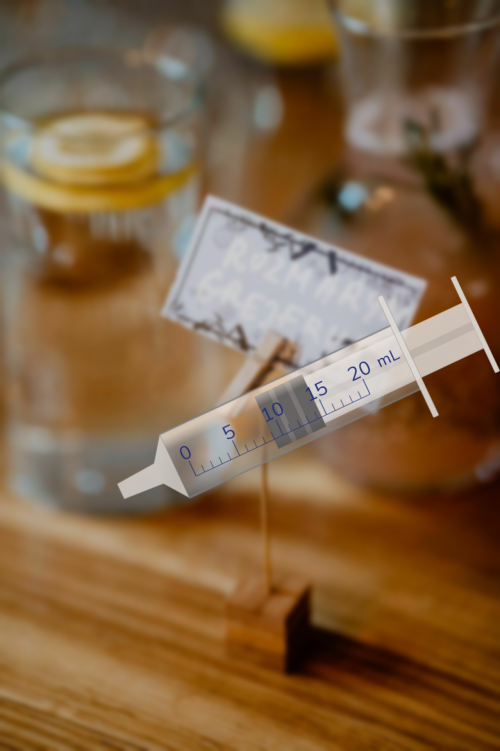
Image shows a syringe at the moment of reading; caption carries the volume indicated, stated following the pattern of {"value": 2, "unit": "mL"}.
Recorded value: {"value": 9, "unit": "mL"}
